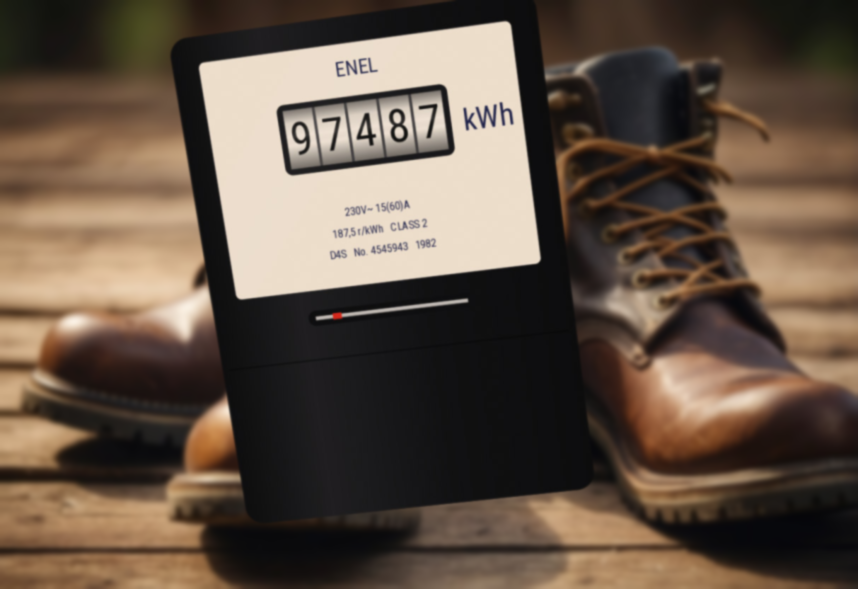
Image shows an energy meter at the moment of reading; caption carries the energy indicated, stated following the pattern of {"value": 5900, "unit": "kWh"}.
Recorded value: {"value": 97487, "unit": "kWh"}
